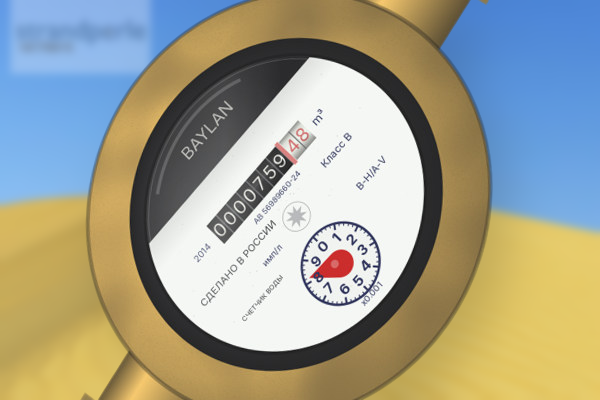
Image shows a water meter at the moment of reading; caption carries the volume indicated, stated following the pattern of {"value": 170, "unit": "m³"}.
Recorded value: {"value": 759.488, "unit": "m³"}
